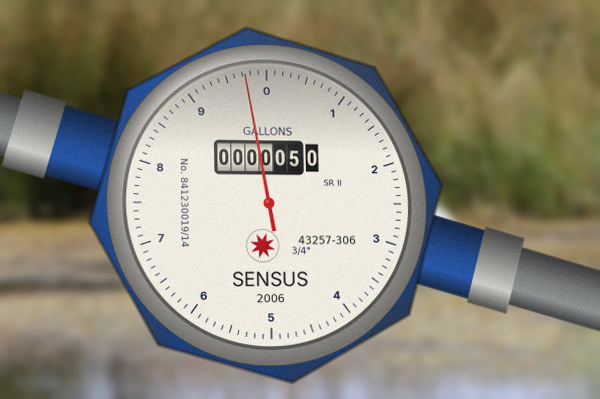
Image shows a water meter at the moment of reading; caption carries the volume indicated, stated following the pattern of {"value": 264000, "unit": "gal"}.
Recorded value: {"value": 49.7, "unit": "gal"}
